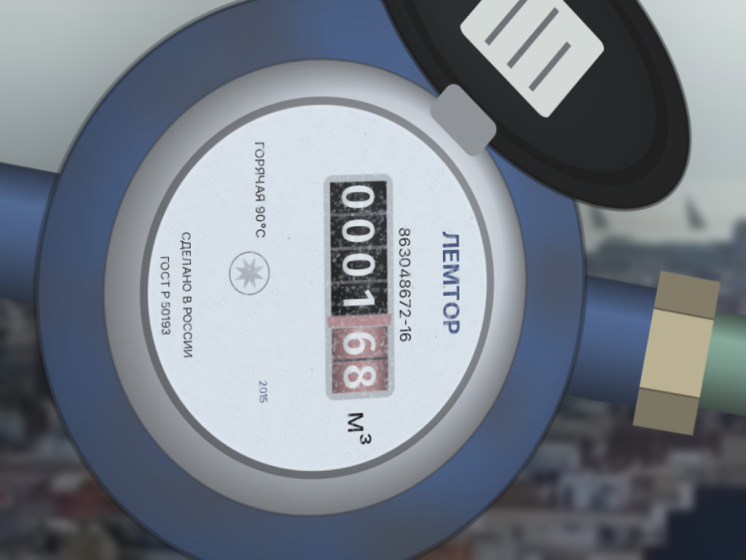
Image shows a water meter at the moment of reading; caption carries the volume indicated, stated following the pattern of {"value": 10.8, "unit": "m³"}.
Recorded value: {"value": 1.68, "unit": "m³"}
